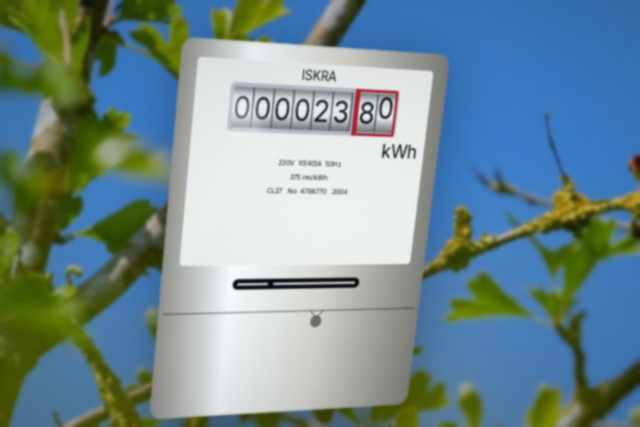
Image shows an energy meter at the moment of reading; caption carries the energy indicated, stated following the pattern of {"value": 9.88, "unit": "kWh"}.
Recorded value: {"value": 23.80, "unit": "kWh"}
